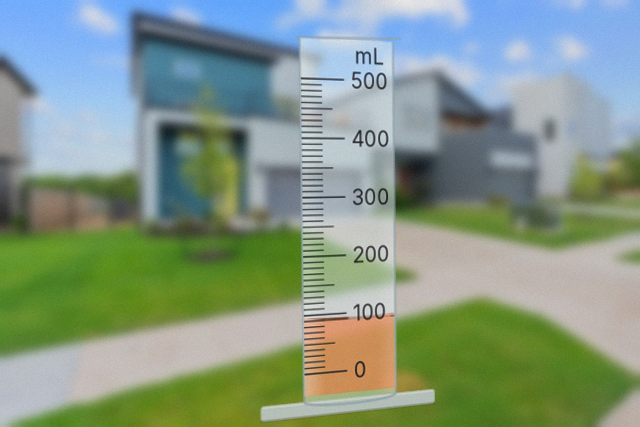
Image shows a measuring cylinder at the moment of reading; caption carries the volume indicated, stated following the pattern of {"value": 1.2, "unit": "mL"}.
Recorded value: {"value": 90, "unit": "mL"}
